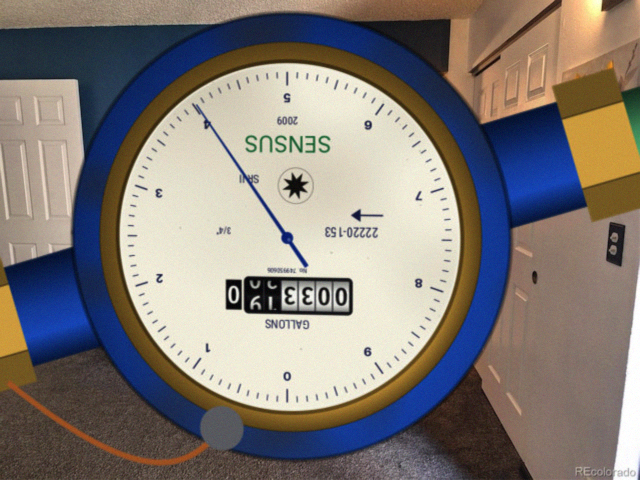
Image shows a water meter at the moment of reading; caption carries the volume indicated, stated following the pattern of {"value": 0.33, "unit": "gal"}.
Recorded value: {"value": 33194.0, "unit": "gal"}
